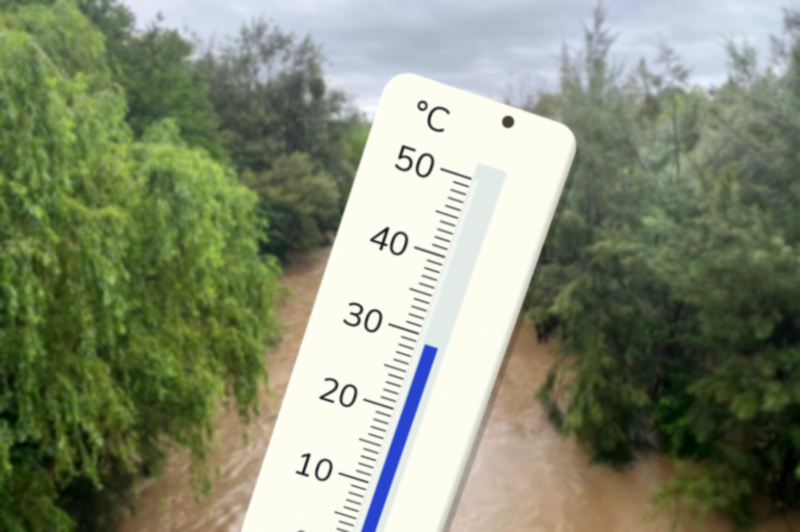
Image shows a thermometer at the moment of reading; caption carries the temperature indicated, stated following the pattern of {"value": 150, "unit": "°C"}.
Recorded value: {"value": 29, "unit": "°C"}
